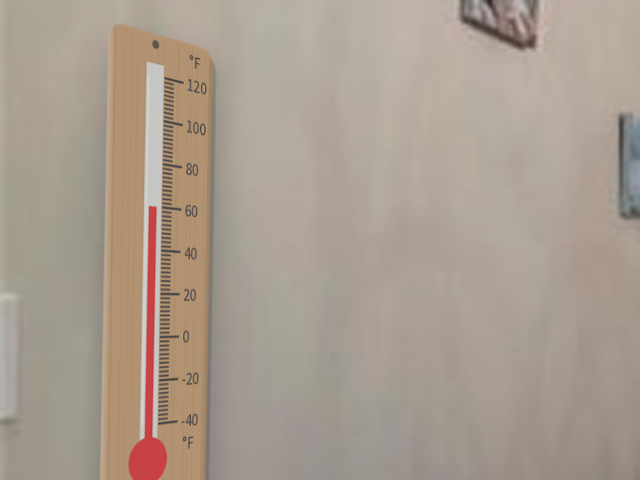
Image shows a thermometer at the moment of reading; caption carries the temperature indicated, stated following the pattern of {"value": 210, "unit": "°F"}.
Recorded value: {"value": 60, "unit": "°F"}
